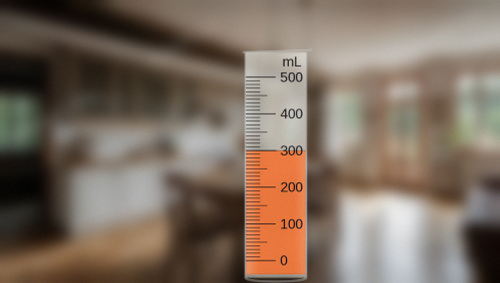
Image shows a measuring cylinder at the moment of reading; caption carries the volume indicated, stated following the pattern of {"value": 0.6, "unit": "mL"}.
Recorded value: {"value": 300, "unit": "mL"}
